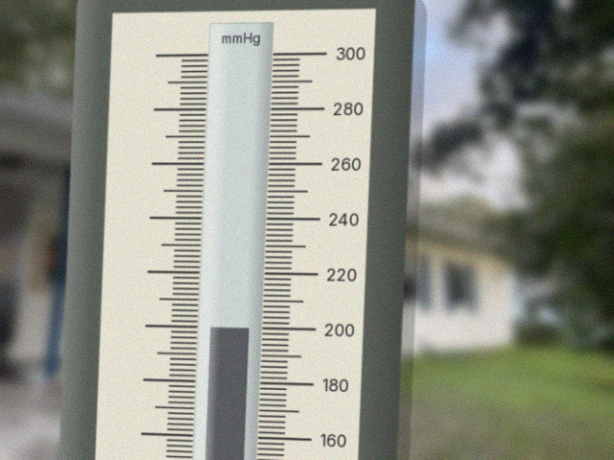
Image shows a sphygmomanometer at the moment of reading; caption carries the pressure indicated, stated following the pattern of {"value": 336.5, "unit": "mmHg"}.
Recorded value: {"value": 200, "unit": "mmHg"}
